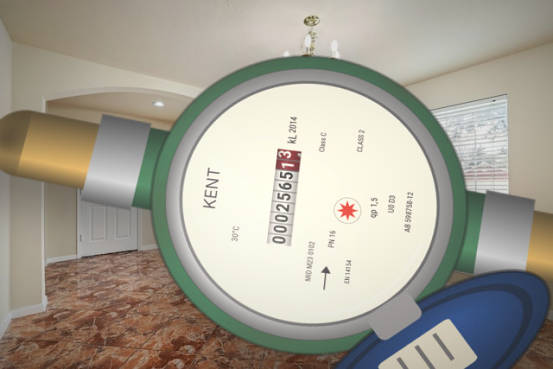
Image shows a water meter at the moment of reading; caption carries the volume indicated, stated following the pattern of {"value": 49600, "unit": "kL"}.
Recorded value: {"value": 2565.13, "unit": "kL"}
